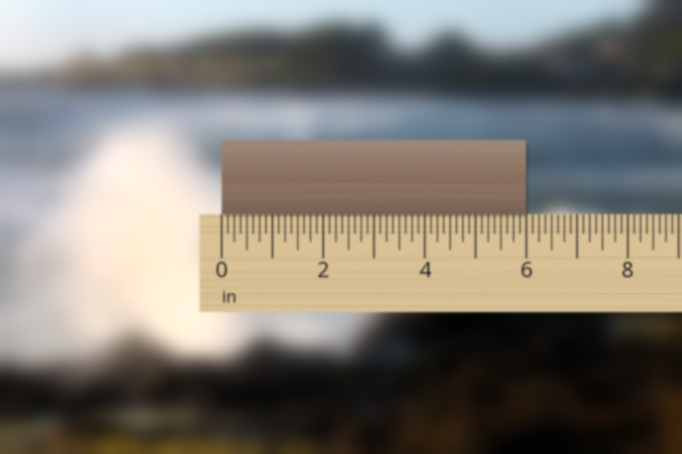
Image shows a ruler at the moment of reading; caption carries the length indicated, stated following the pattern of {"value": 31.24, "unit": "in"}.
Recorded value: {"value": 6, "unit": "in"}
